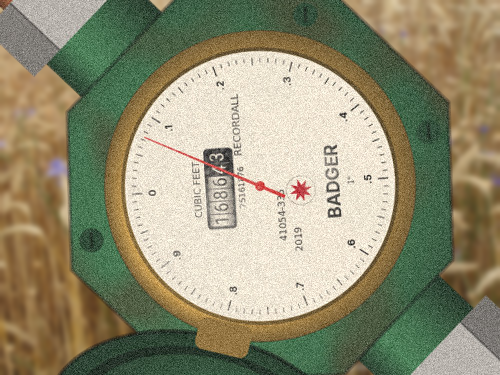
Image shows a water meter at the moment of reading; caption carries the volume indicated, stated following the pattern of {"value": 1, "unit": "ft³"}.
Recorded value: {"value": 168643.07, "unit": "ft³"}
